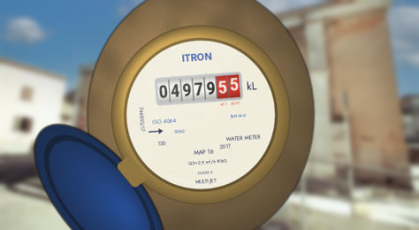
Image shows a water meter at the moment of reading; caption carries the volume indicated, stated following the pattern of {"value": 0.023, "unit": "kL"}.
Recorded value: {"value": 4979.55, "unit": "kL"}
